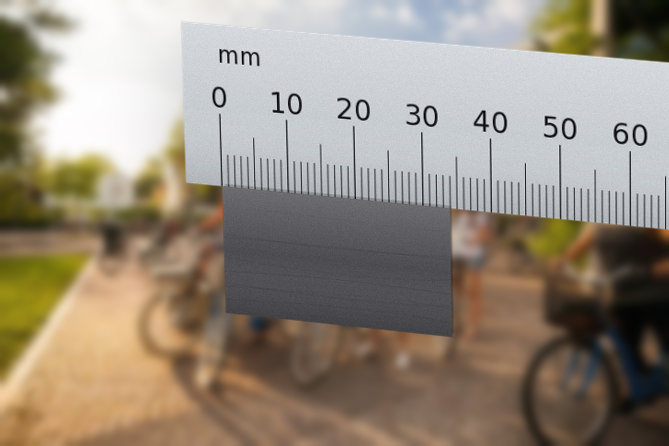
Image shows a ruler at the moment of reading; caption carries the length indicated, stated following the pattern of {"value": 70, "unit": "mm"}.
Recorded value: {"value": 34, "unit": "mm"}
